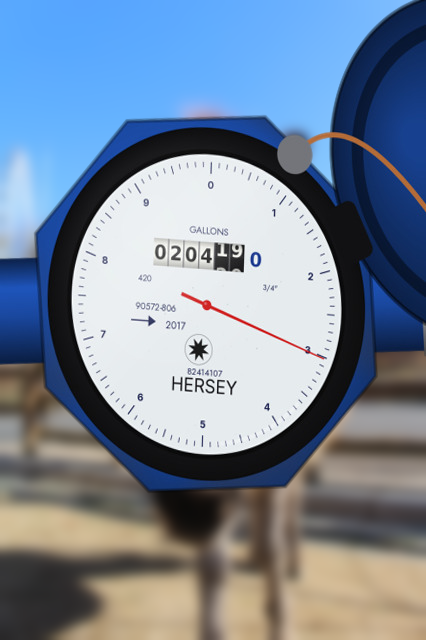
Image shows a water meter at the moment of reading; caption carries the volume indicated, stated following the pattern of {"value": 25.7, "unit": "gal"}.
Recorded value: {"value": 204193.0, "unit": "gal"}
